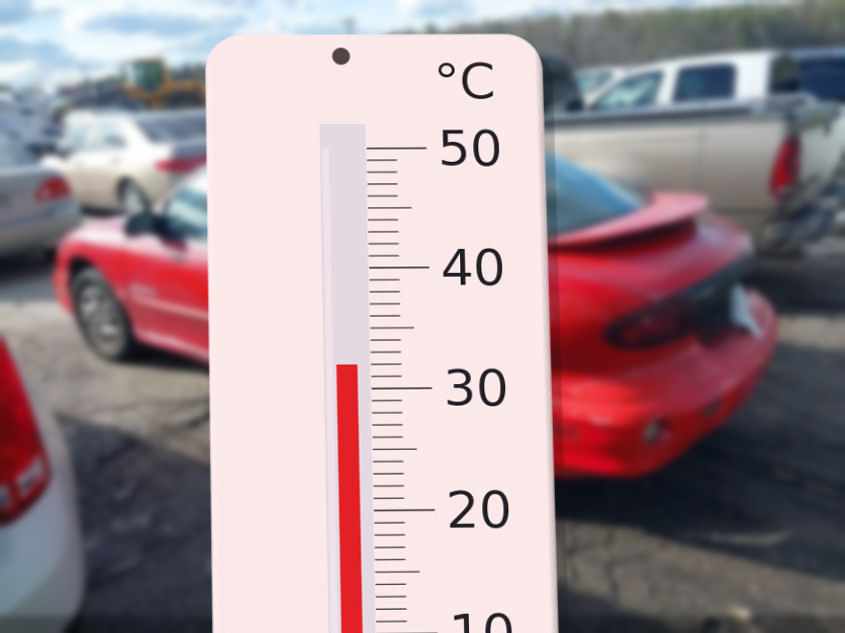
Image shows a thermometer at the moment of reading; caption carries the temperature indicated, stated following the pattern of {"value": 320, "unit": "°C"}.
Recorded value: {"value": 32, "unit": "°C"}
